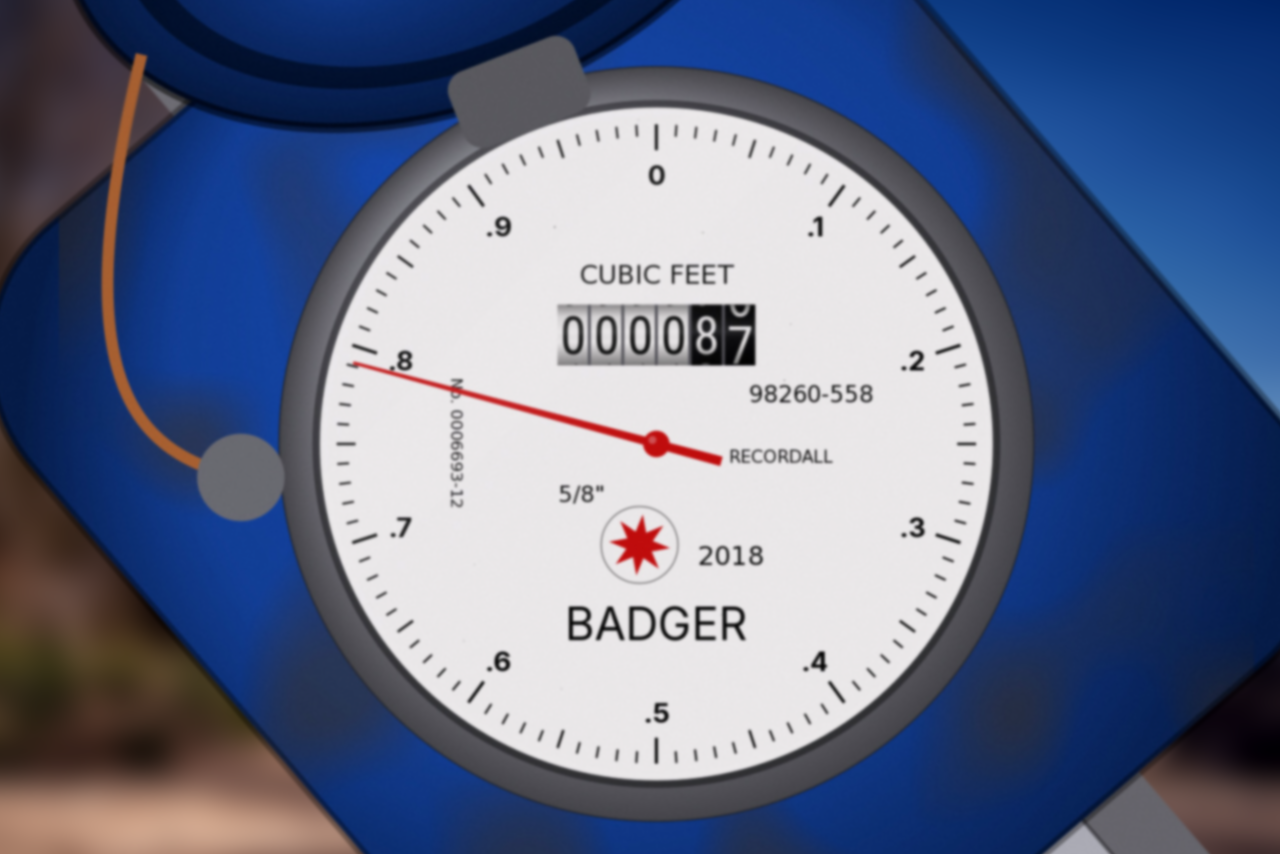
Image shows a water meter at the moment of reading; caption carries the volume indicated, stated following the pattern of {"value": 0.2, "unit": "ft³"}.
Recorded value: {"value": 86.79, "unit": "ft³"}
